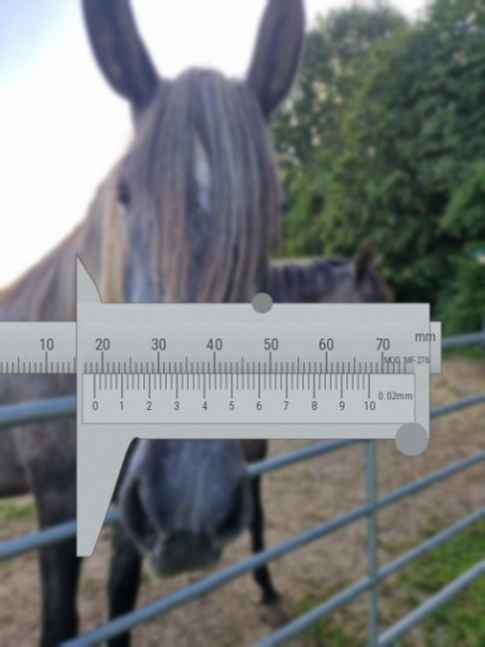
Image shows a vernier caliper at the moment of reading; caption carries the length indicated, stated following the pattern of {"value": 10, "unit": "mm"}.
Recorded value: {"value": 18.6, "unit": "mm"}
